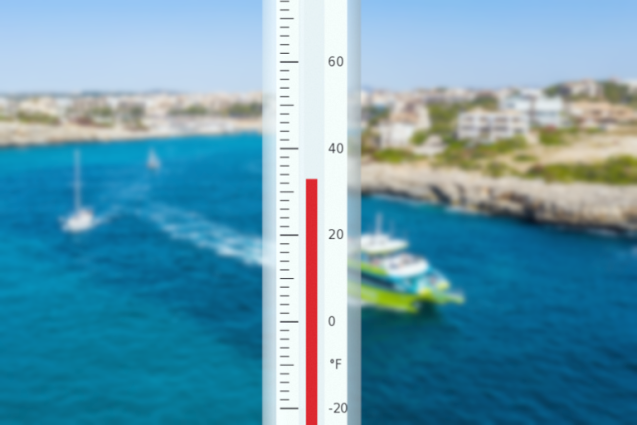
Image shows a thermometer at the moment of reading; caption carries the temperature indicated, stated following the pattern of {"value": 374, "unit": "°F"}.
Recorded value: {"value": 33, "unit": "°F"}
